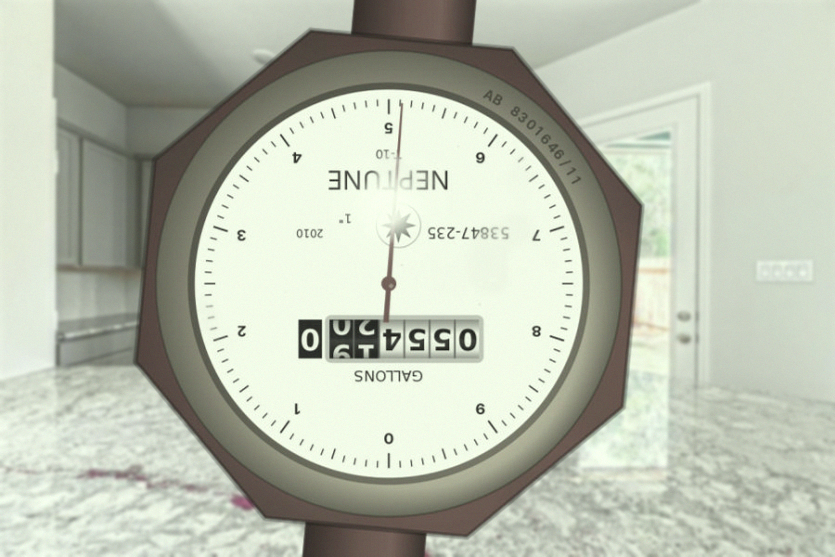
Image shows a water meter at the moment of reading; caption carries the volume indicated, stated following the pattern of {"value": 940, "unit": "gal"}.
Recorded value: {"value": 554195.1, "unit": "gal"}
